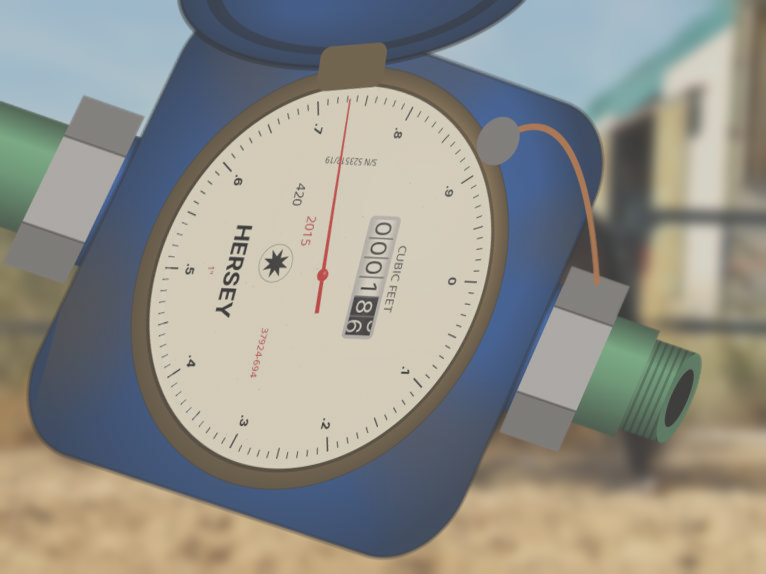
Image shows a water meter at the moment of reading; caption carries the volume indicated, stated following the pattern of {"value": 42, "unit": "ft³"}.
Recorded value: {"value": 185.73, "unit": "ft³"}
